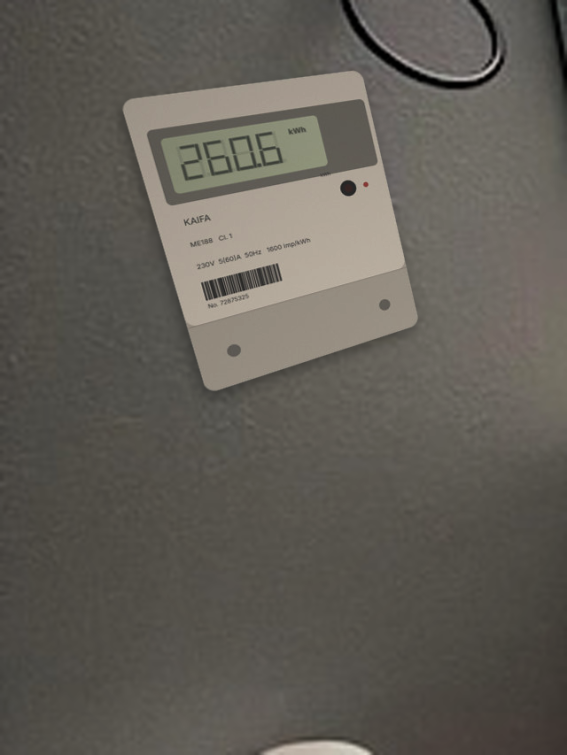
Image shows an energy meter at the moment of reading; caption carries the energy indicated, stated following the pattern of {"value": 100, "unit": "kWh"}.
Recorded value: {"value": 260.6, "unit": "kWh"}
